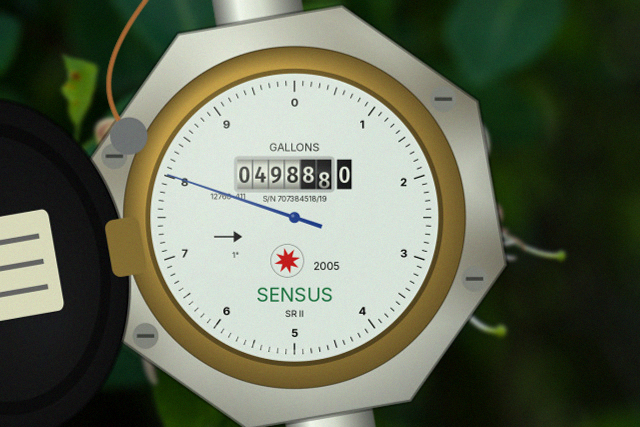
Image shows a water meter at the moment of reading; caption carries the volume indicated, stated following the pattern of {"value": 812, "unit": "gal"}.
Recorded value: {"value": 498878.0, "unit": "gal"}
